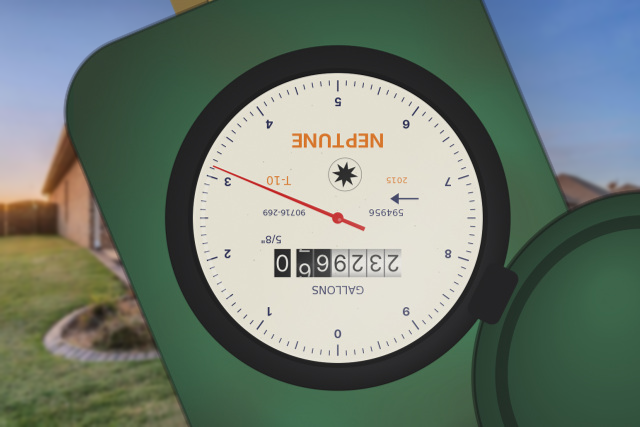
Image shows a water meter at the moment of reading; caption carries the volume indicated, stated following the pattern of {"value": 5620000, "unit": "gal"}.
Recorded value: {"value": 2329663.1, "unit": "gal"}
